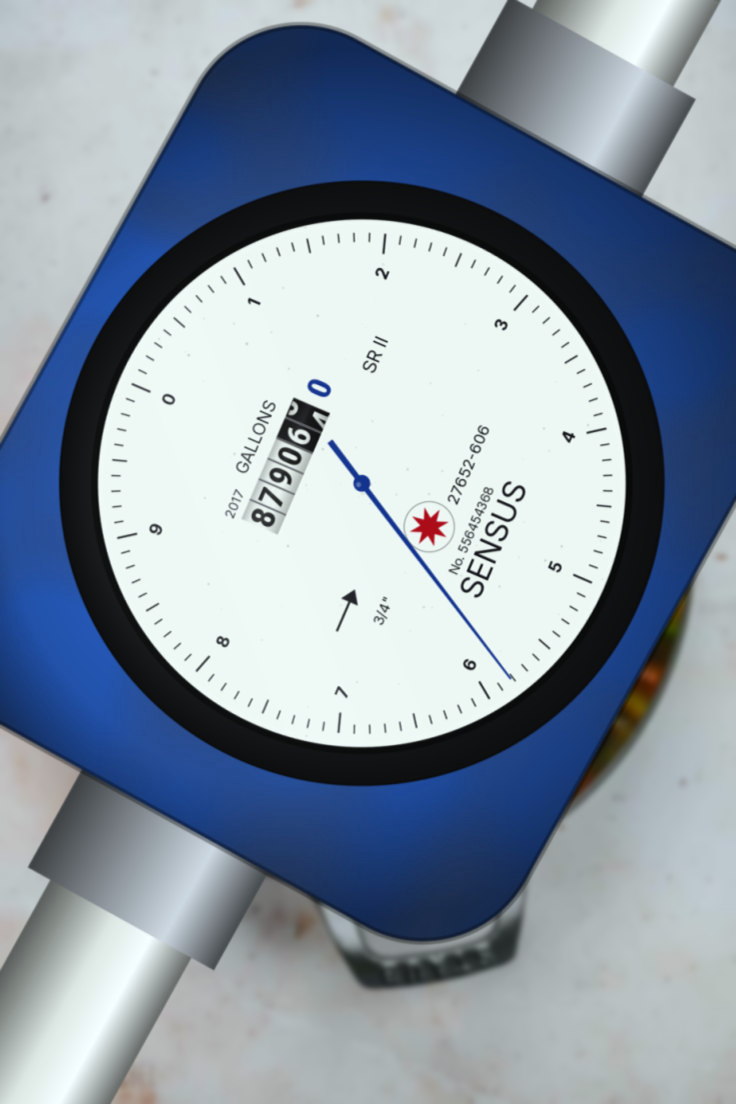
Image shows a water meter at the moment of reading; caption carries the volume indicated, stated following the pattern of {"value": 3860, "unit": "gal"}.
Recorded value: {"value": 8790635.8, "unit": "gal"}
